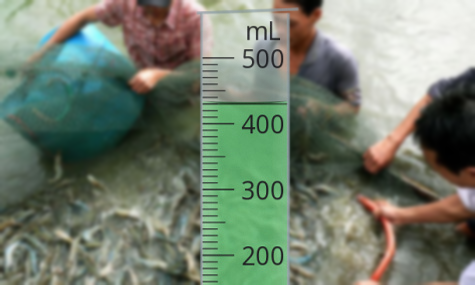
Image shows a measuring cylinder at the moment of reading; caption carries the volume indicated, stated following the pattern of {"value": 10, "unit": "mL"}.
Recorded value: {"value": 430, "unit": "mL"}
